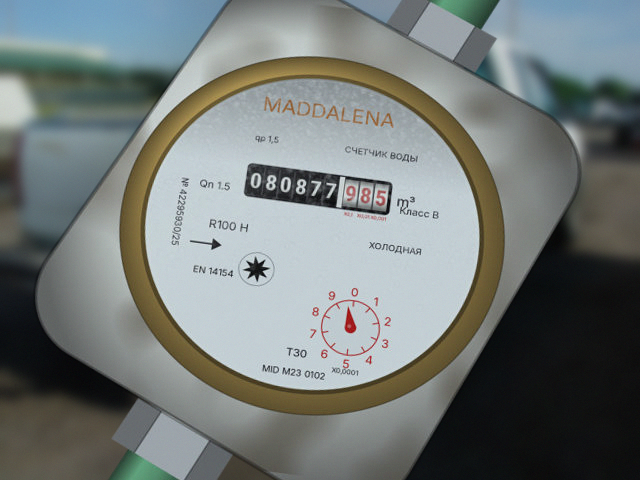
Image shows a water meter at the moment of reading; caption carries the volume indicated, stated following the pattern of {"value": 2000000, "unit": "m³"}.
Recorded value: {"value": 80877.9849, "unit": "m³"}
